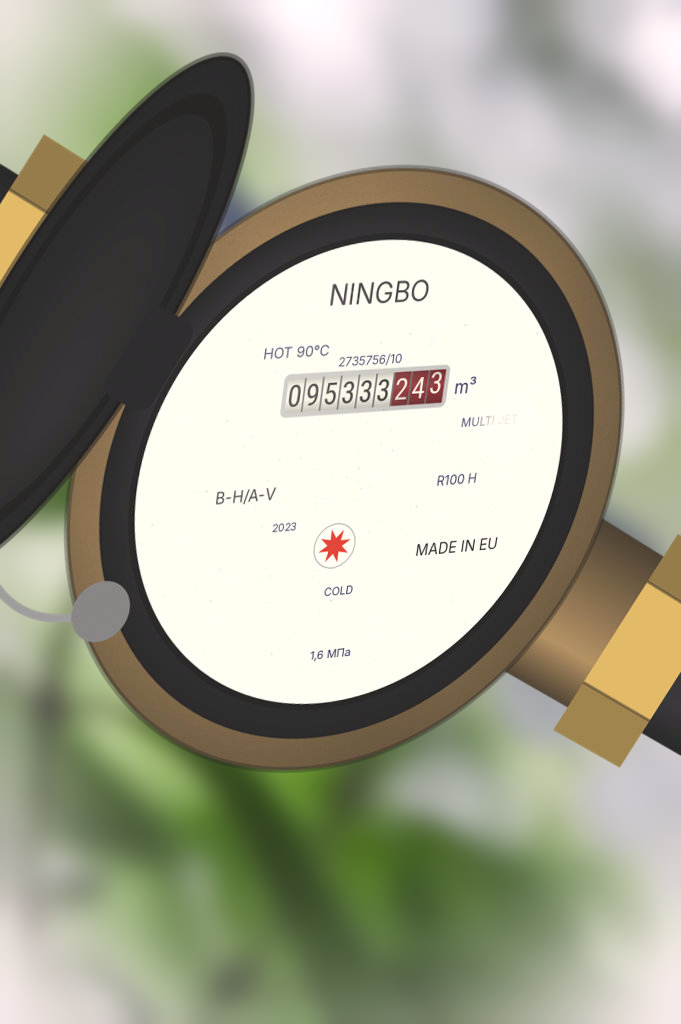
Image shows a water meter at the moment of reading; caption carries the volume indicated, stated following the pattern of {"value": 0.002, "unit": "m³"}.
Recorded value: {"value": 95333.243, "unit": "m³"}
